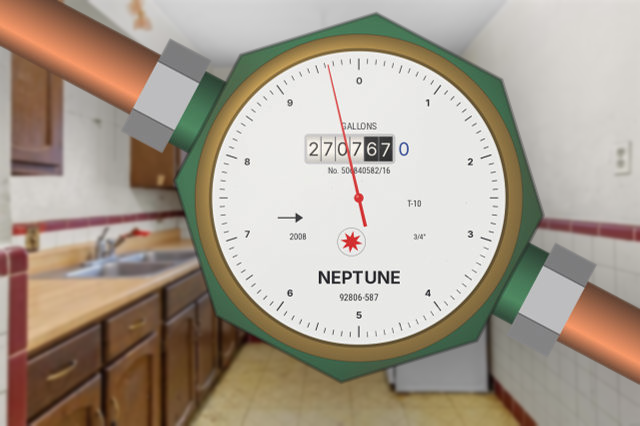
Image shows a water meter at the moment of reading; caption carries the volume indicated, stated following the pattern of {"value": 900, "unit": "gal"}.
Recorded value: {"value": 2707669.6, "unit": "gal"}
